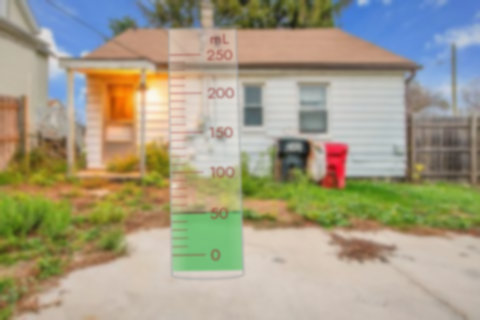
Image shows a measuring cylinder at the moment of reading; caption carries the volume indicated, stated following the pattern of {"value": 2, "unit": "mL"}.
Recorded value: {"value": 50, "unit": "mL"}
